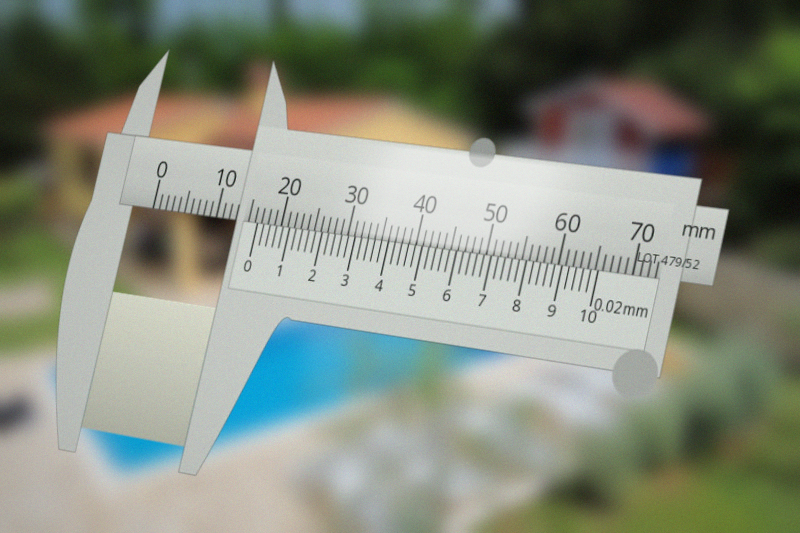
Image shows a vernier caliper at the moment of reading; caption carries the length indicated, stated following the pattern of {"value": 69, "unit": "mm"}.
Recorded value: {"value": 16.4, "unit": "mm"}
